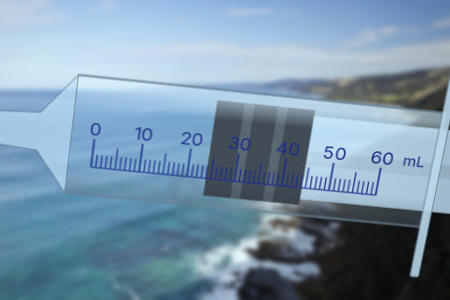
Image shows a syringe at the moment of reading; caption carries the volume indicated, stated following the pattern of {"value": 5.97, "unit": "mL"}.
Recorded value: {"value": 24, "unit": "mL"}
